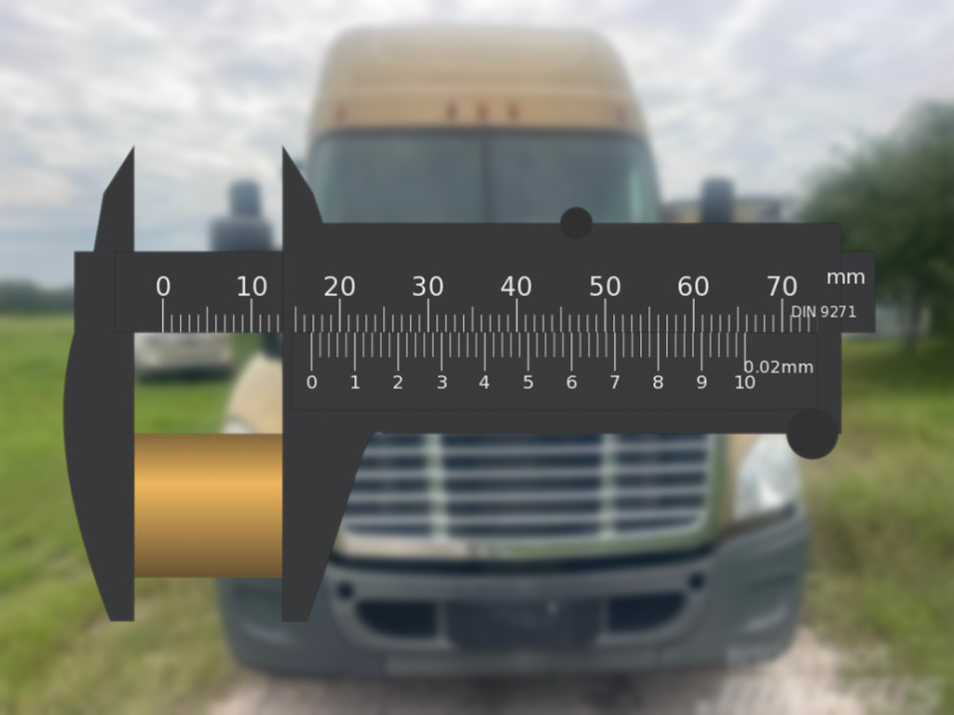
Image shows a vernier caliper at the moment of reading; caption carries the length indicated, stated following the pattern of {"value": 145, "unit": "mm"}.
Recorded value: {"value": 16.8, "unit": "mm"}
